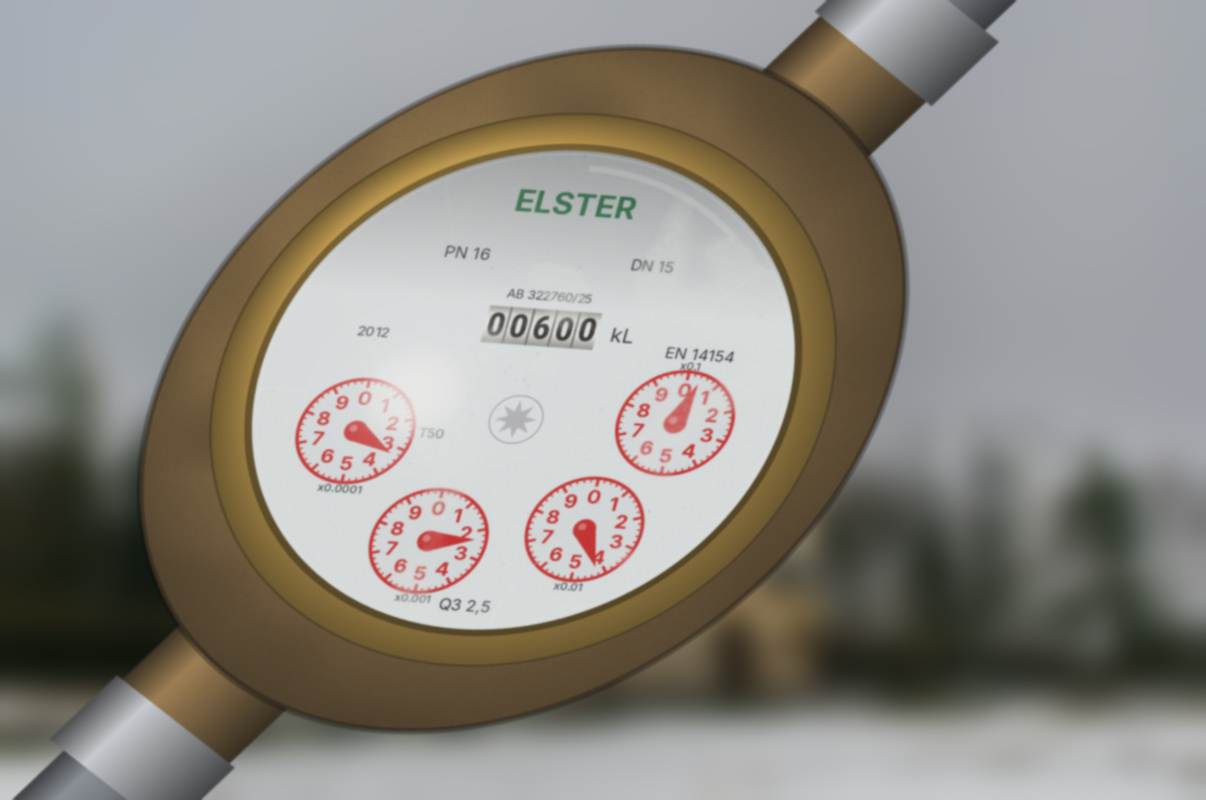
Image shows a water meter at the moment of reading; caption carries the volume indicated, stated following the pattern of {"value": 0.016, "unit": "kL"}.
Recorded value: {"value": 600.0423, "unit": "kL"}
